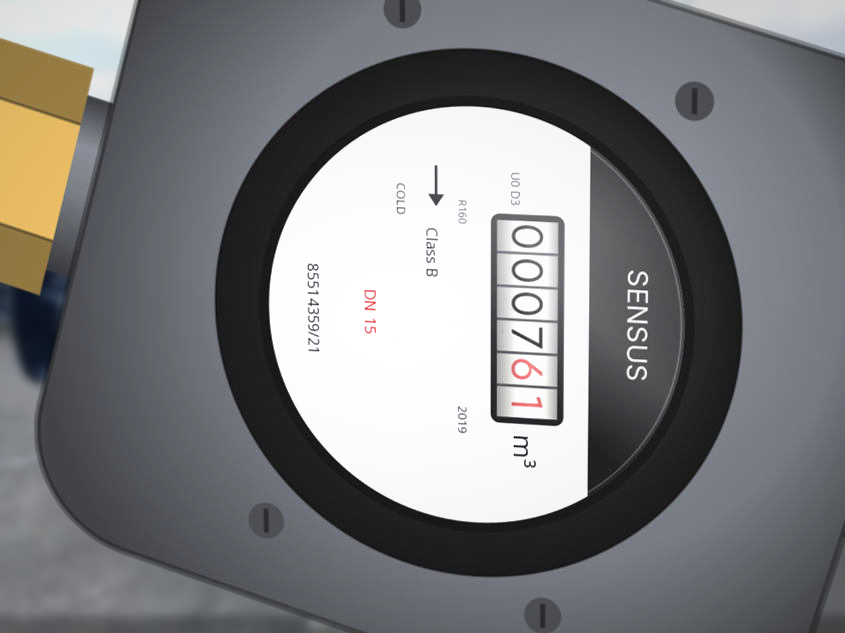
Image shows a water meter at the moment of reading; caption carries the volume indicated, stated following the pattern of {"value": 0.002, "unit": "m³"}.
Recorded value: {"value": 7.61, "unit": "m³"}
